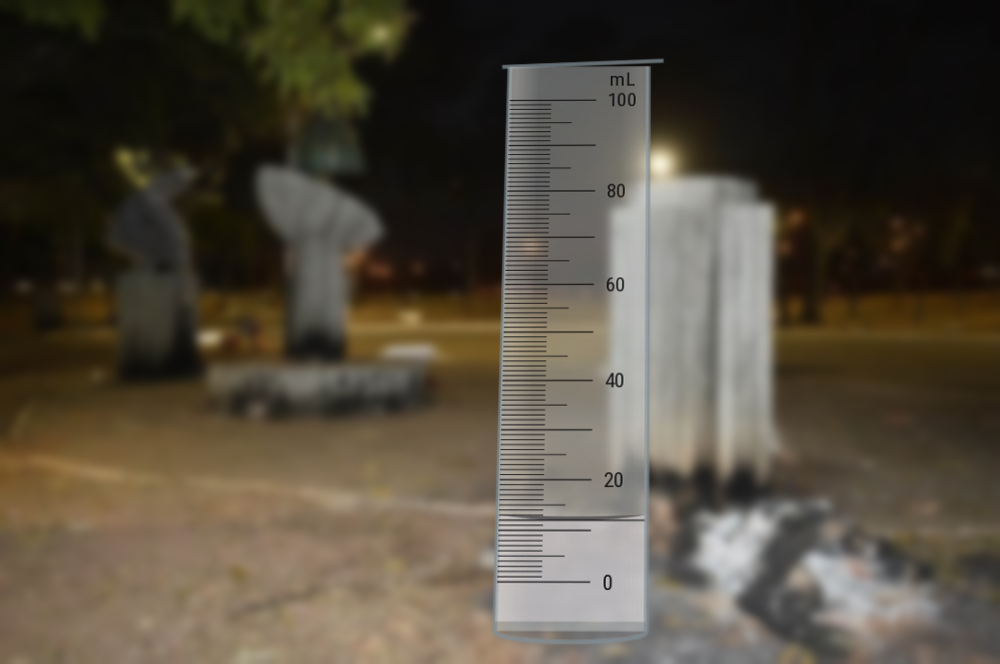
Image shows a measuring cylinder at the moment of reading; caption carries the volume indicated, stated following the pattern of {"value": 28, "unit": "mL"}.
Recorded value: {"value": 12, "unit": "mL"}
